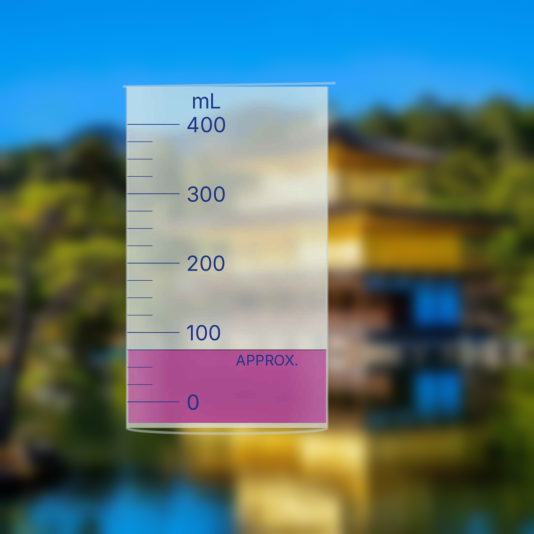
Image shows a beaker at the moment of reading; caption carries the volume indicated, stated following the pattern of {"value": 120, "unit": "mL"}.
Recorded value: {"value": 75, "unit": "mL"}
